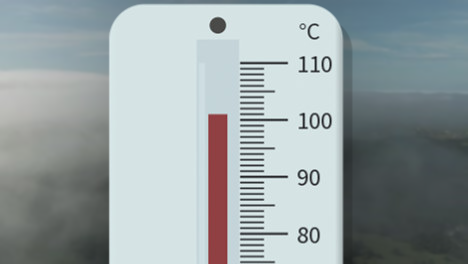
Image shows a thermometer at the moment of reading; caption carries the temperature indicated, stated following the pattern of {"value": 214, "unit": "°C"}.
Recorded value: {"value": 101, "unit": "°C"}
